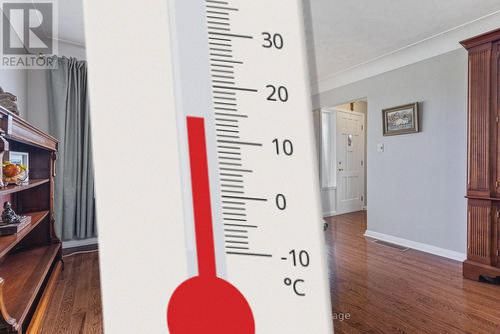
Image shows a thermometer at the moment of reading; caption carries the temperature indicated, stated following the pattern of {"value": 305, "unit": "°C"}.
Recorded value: {"value": 14, "unit": "°C"}
